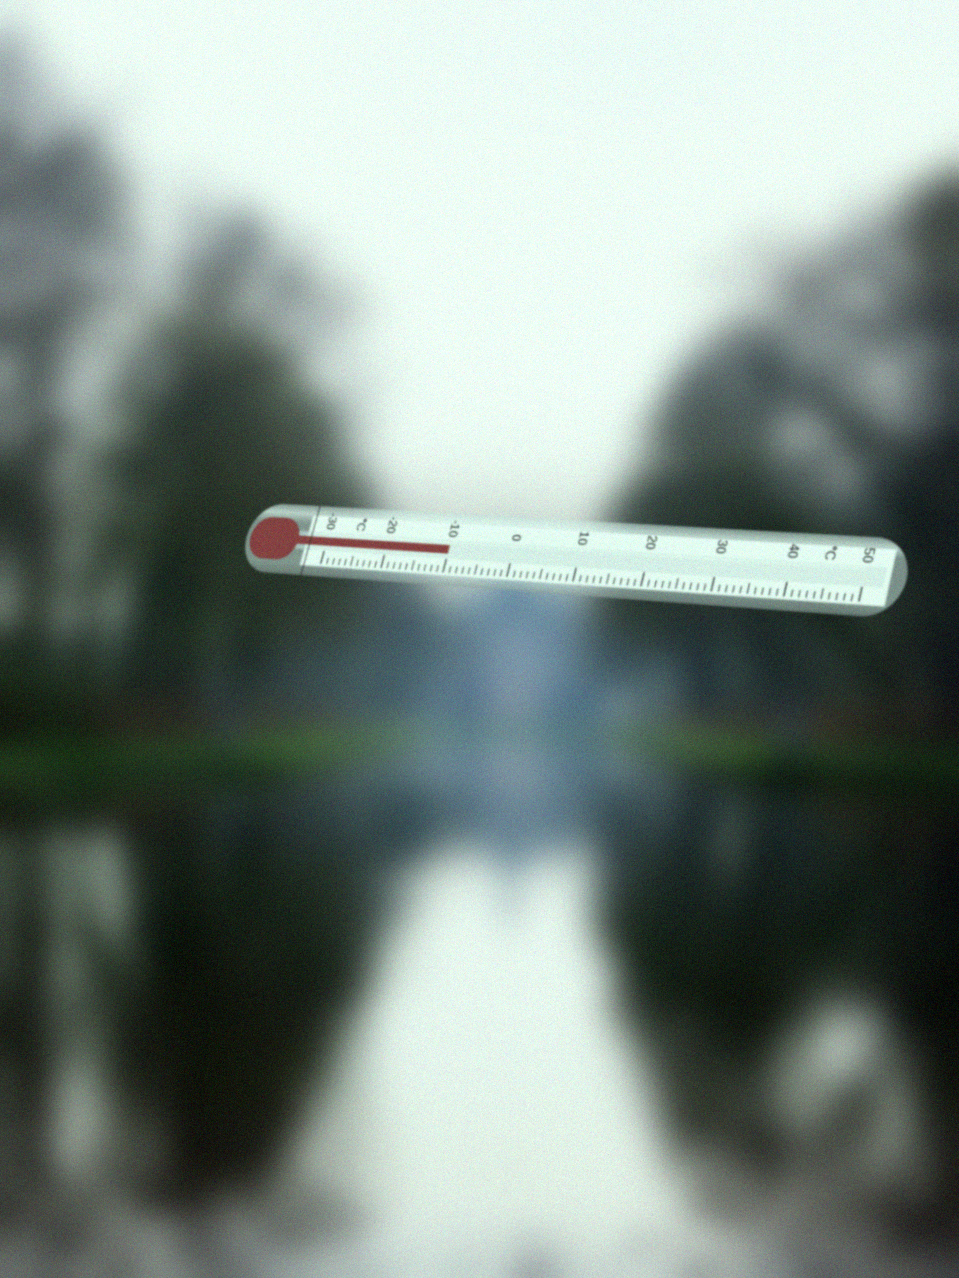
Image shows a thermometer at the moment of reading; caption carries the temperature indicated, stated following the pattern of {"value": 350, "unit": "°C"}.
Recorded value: {"value": -10, "unit": "°C"}
